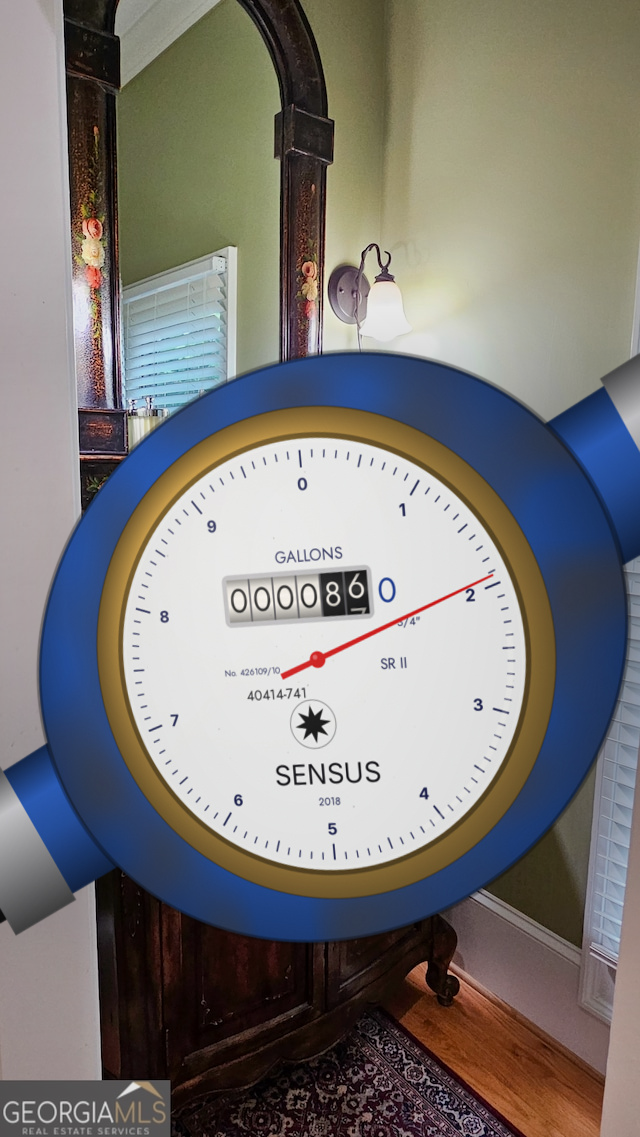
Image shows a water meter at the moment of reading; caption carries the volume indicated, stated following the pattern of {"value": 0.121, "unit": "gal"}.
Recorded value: {"value": 861.9, "unit": "gal"}
